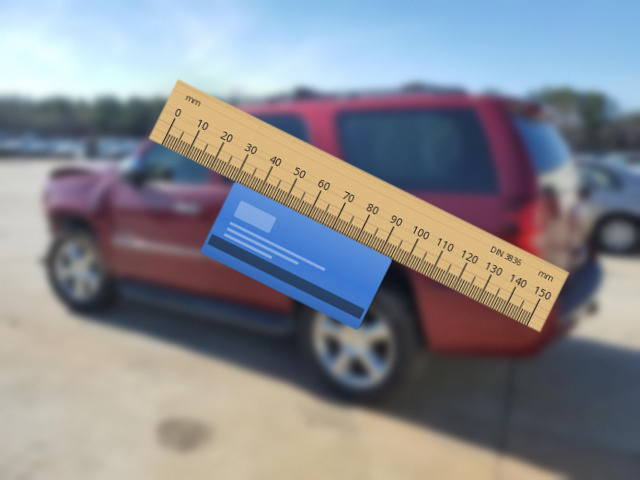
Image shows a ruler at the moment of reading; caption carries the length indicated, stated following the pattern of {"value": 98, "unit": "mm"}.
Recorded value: {"value": 65, "unit": "mm"}
